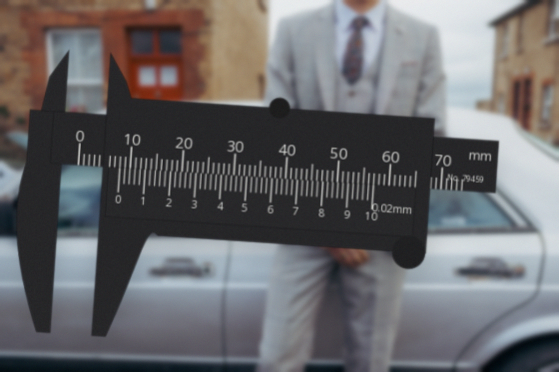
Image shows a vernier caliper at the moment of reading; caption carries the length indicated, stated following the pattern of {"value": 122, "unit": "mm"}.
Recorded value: {"value": 8.0, "unit": "mm"}
